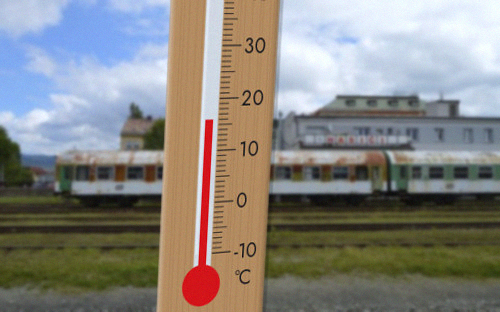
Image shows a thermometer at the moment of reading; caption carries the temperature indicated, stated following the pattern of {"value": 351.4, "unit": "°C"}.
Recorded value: {"value": 16, "unit": "°C"}
